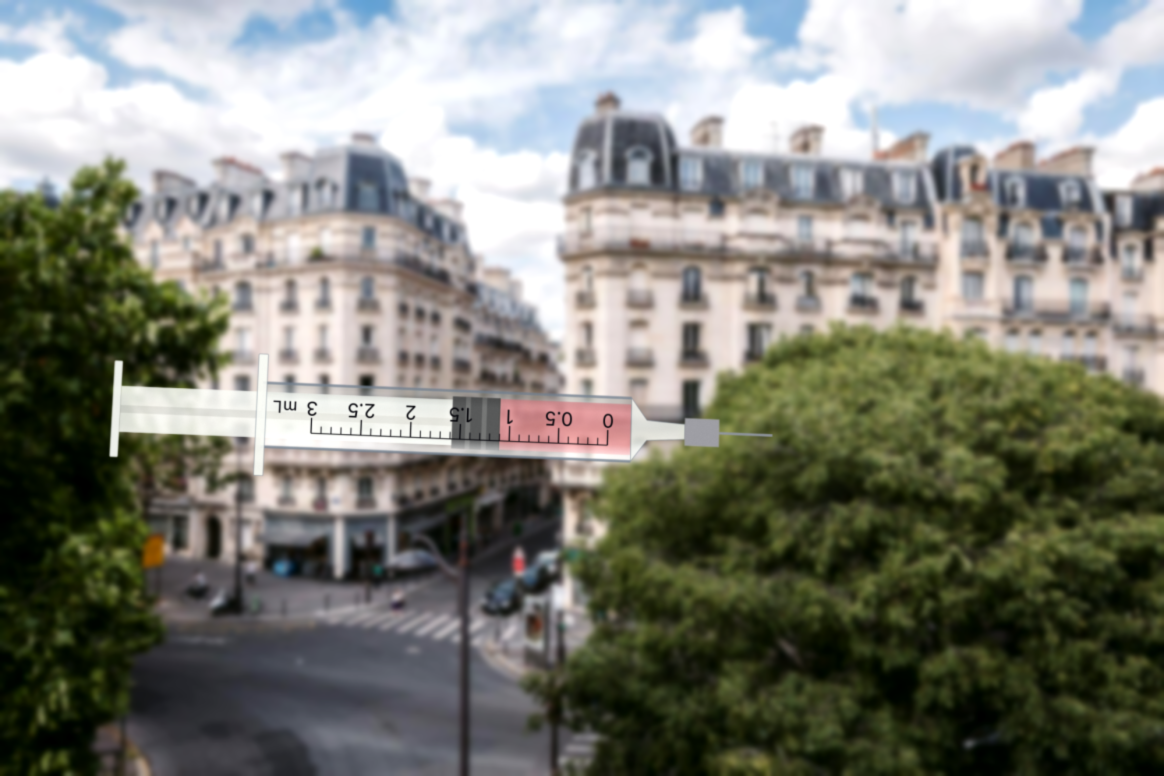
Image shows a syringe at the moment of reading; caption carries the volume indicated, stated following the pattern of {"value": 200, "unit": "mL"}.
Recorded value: {"value": 1.1, "unit": "mL"}
